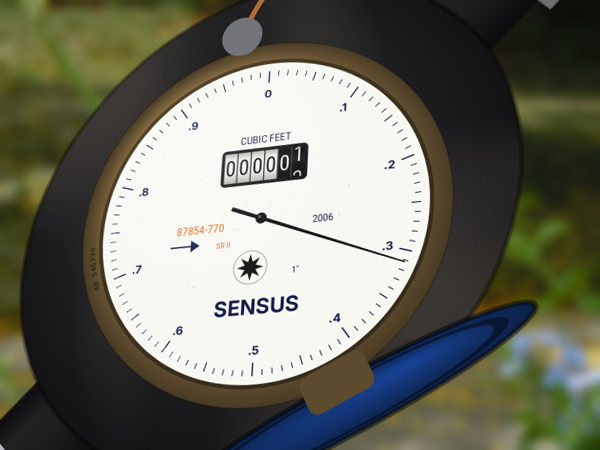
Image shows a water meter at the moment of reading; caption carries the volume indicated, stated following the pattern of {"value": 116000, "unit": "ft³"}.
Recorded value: {"value": 1.31, "unit": "ft³"}
